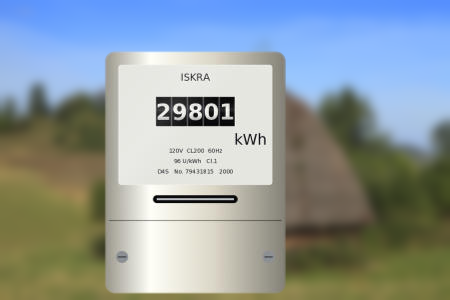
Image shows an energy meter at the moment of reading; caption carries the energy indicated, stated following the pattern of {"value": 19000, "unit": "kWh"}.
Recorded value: {"value": 29801, "unit": "kWh"}
